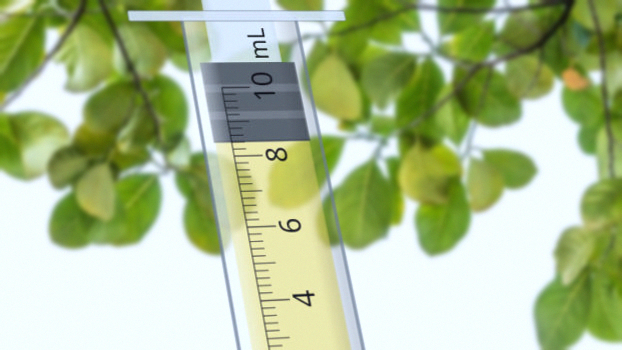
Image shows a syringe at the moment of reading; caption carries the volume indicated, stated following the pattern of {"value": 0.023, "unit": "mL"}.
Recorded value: {"value": 8.4, "unit": "mL"}
